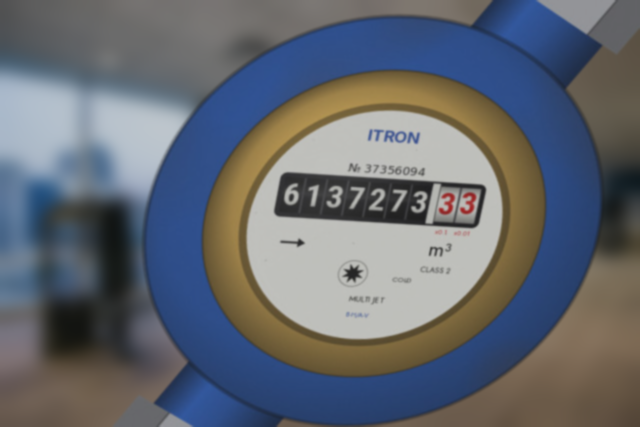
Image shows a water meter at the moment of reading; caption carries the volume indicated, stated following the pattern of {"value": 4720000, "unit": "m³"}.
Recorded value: {"value": 6137273.33, "unit": "m³"}
